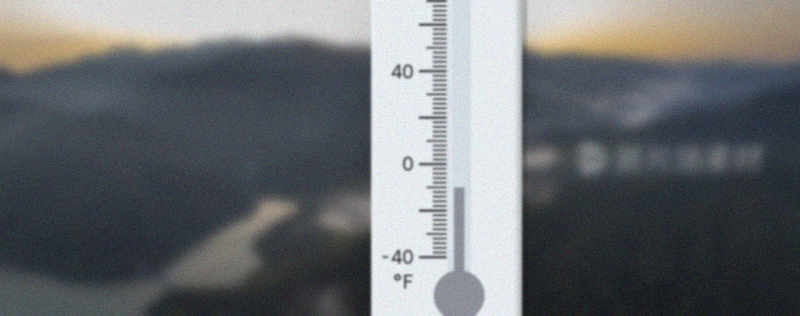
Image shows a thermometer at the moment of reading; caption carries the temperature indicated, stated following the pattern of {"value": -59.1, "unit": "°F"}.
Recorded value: {"value": -10, "unit": "°F"}
